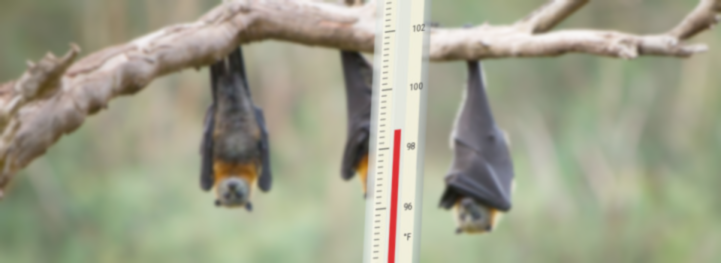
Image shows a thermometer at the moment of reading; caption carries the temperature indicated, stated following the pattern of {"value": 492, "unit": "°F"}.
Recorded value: {"value": 98.6, "unit": "°F"}
